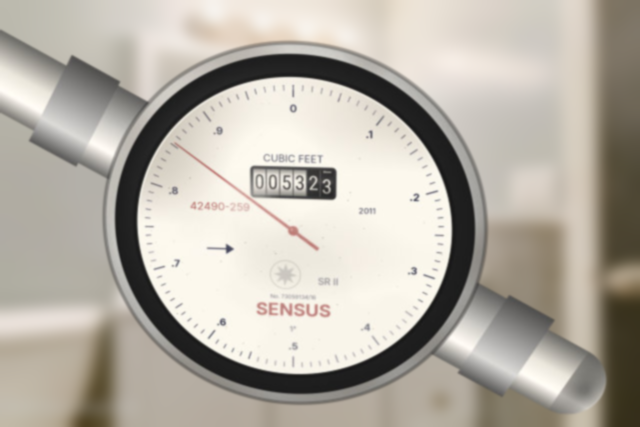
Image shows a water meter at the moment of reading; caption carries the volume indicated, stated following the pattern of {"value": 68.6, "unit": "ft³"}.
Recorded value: {"value": 5322.85, "unit": "ft³"}
